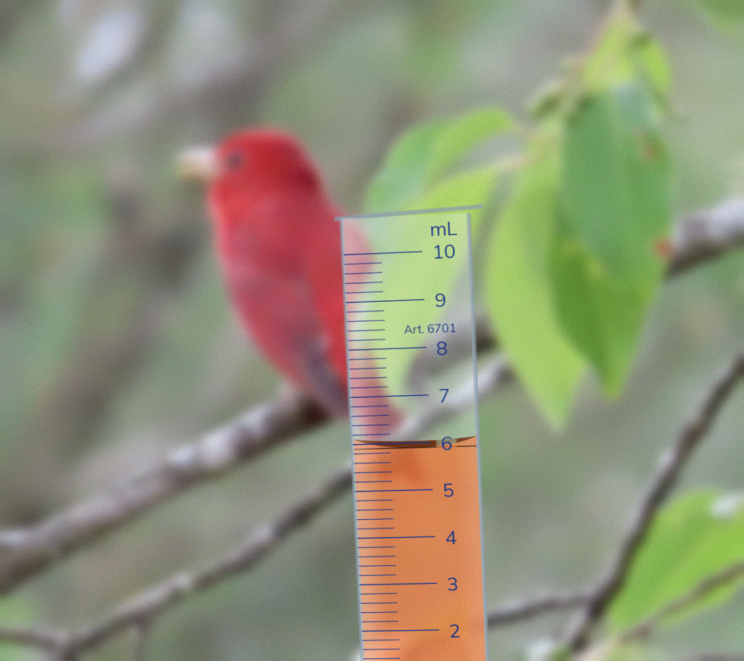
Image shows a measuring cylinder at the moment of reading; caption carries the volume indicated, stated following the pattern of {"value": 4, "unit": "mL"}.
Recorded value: {"value": 5.9, "unit": "mL"}
